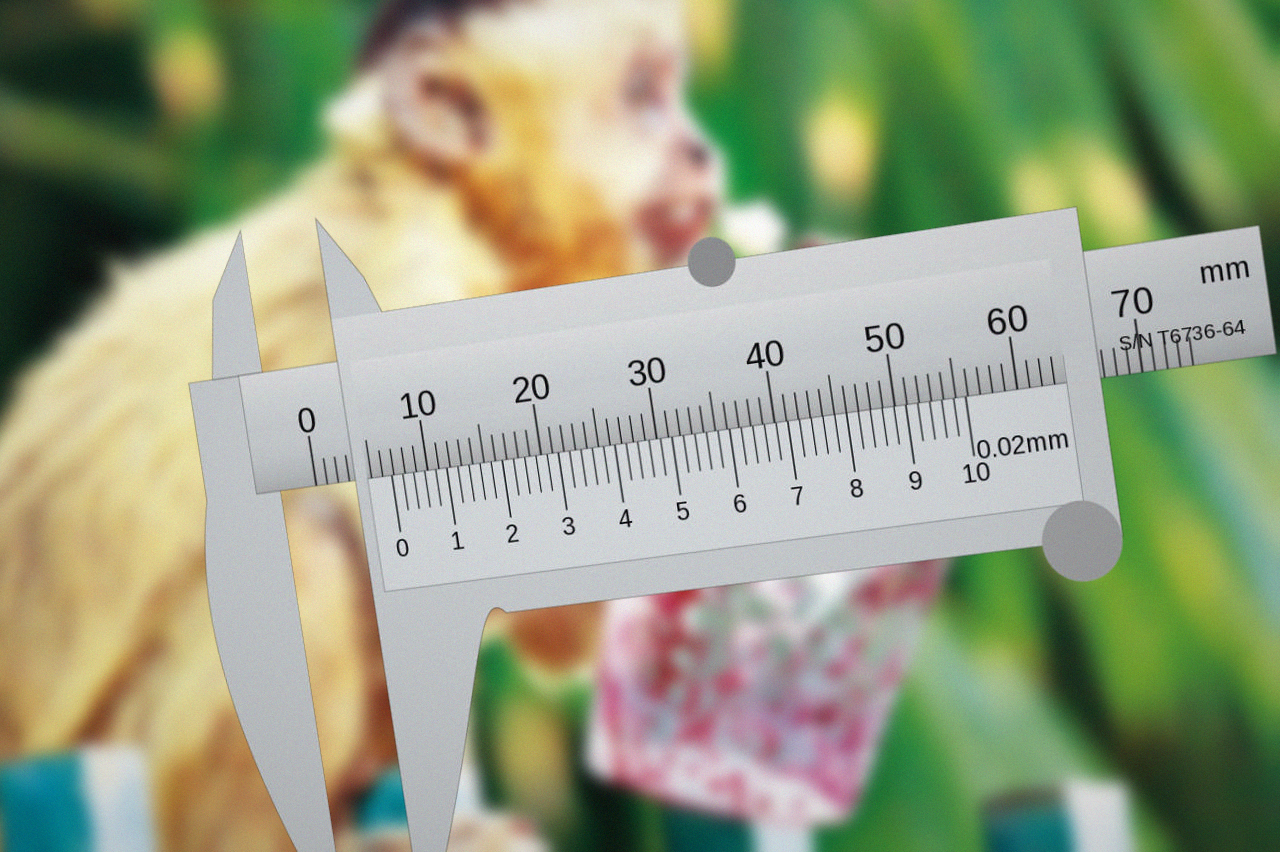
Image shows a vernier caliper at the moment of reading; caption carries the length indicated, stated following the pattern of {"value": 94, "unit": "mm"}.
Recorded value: {"value": 6.8, "unit": "mm"}
